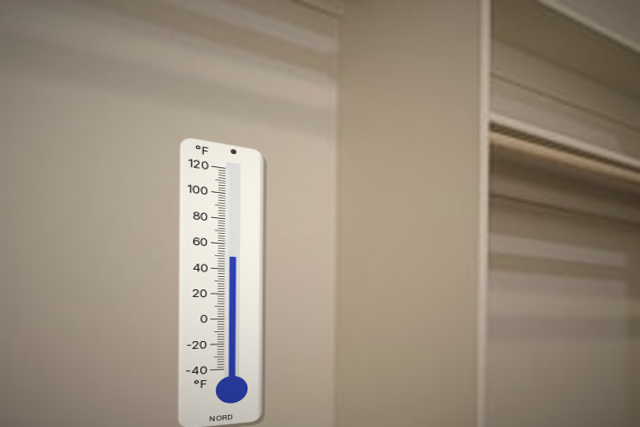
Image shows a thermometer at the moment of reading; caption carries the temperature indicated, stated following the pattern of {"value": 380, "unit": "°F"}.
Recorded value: {"value": 50, "unit": "°F"}
